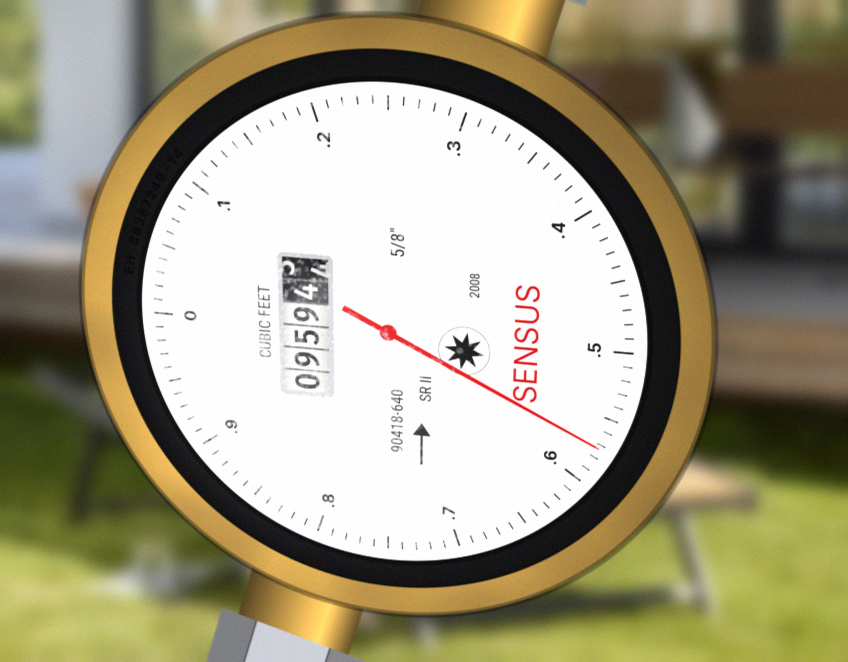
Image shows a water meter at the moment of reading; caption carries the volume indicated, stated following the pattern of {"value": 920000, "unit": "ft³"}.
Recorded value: {"value": 95943.57, "unit": "ft³"}
